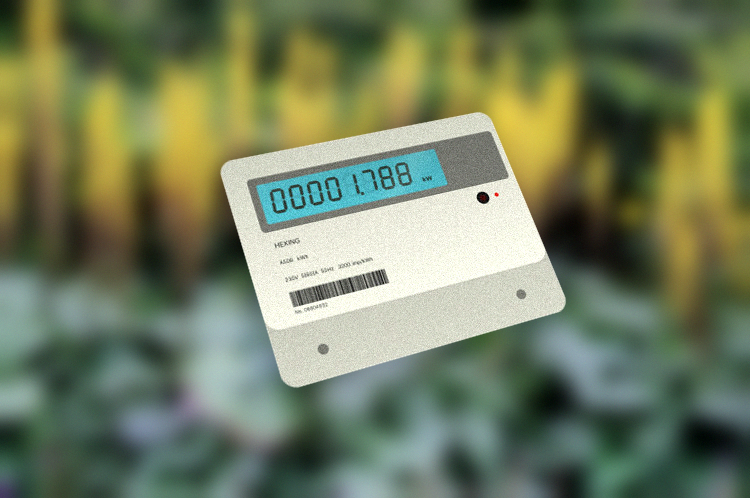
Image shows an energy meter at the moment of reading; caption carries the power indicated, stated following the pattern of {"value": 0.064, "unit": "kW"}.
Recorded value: {"value": 1.788, "unit": "kW"}
